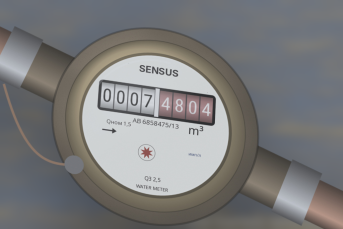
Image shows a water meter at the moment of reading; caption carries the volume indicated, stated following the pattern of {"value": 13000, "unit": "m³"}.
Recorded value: {"value": 7.4804, "unit": "m³"}
